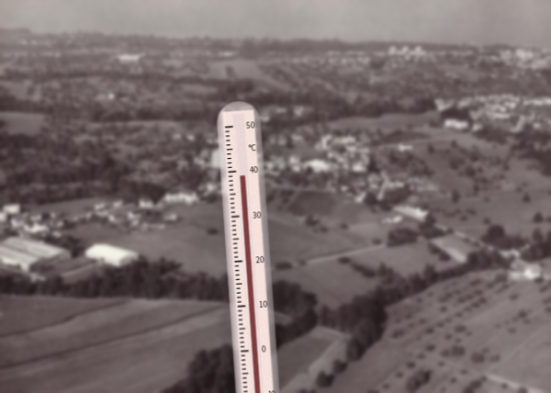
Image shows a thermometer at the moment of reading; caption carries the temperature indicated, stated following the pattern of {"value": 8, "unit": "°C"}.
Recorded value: {"value": 39, "unit": "°C"}
